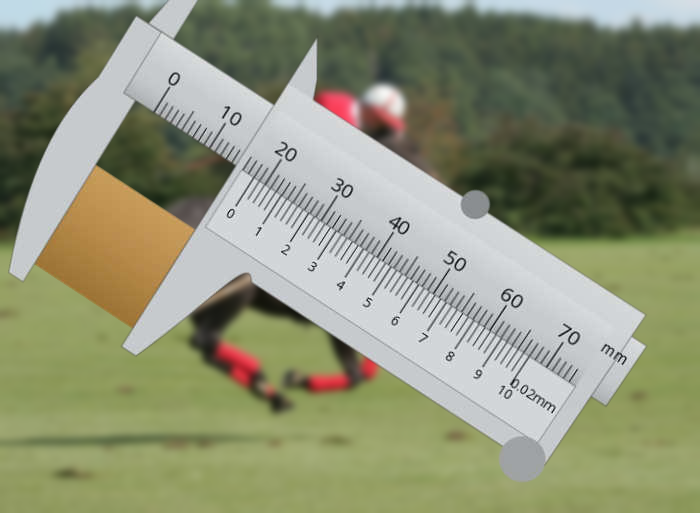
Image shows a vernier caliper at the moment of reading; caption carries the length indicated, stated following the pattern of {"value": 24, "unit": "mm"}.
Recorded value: {"value": 18.0, "unit": "mm"}
